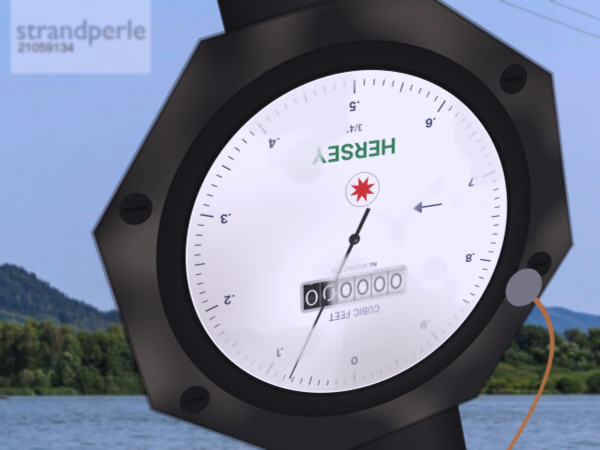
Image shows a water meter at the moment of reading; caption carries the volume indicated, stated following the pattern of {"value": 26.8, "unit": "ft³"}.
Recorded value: {"value": 0.07, "unit": "ft³"}
